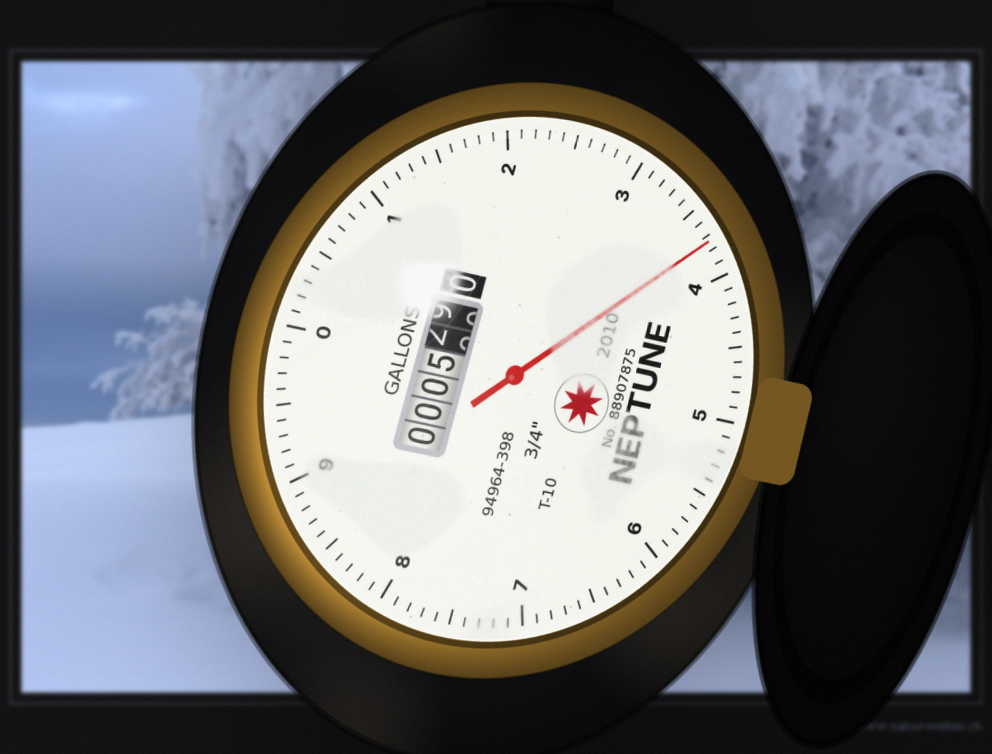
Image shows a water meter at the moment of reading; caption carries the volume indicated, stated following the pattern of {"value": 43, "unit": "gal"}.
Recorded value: {"value": 5293.7, "unit": "gal"}
